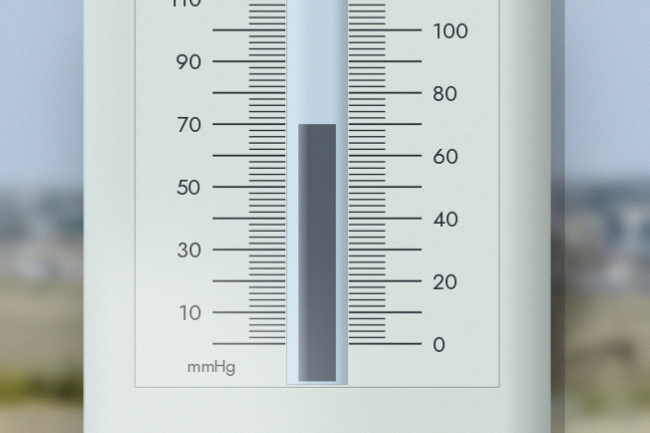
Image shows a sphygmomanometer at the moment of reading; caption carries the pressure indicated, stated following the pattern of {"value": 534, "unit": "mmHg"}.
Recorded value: {"value": 70, "unit": "mmHg"}
